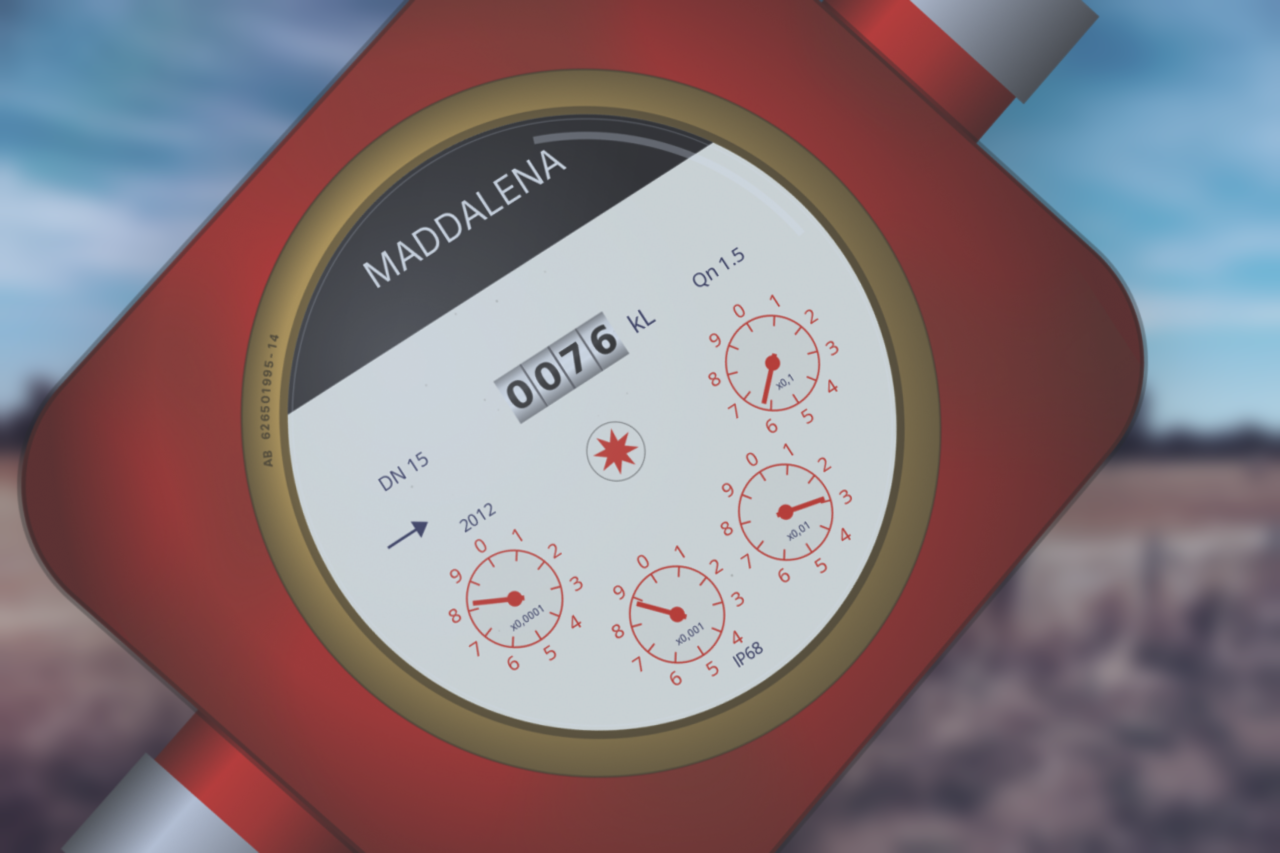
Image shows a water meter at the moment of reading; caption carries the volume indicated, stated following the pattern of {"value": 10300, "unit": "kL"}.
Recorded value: {"value": 76.6288, "unit": "kL"}
